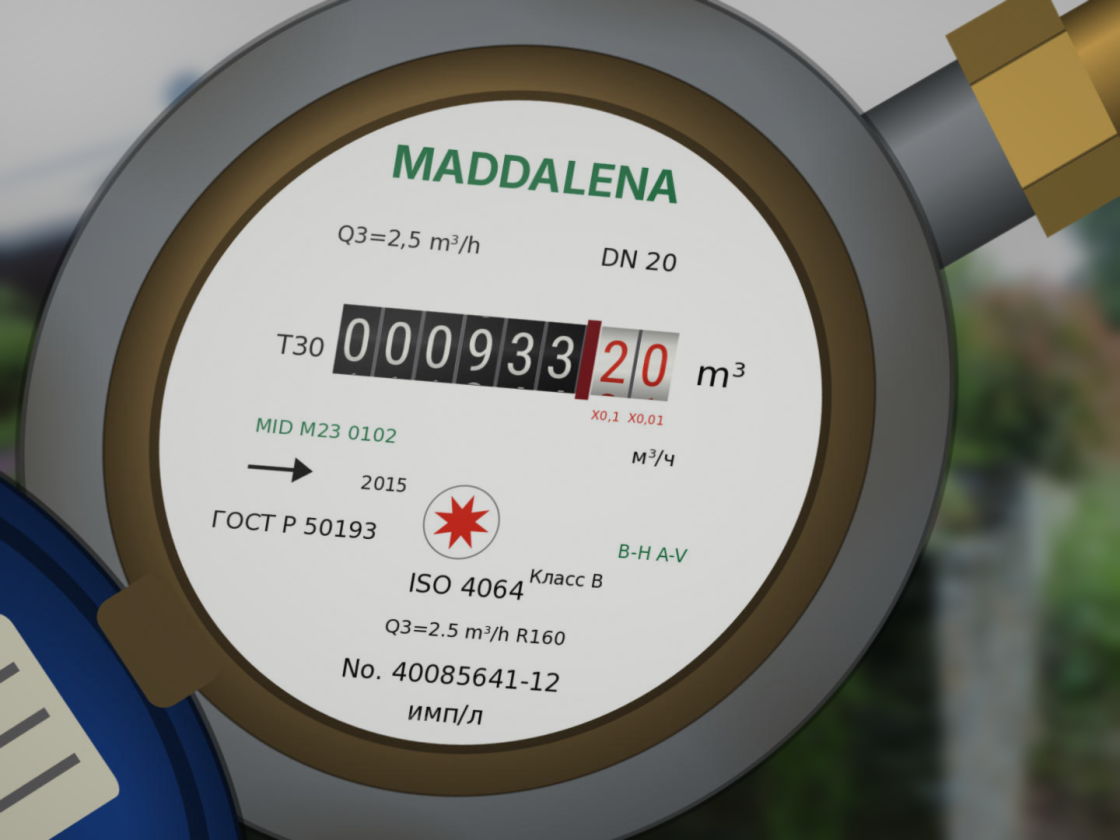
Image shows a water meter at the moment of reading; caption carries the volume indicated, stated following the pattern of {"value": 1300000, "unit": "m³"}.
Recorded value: {"value": 933.20, "unit": "m³"}
